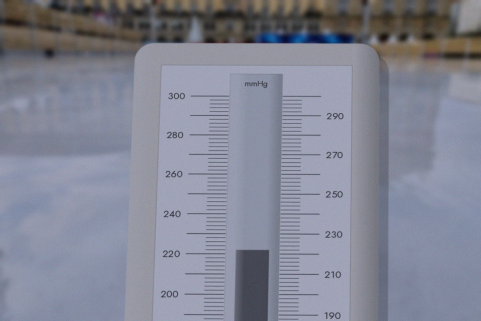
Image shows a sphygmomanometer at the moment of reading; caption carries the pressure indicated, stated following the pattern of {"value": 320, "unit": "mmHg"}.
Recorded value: {"value": 222, "unit": "mmHg"}
